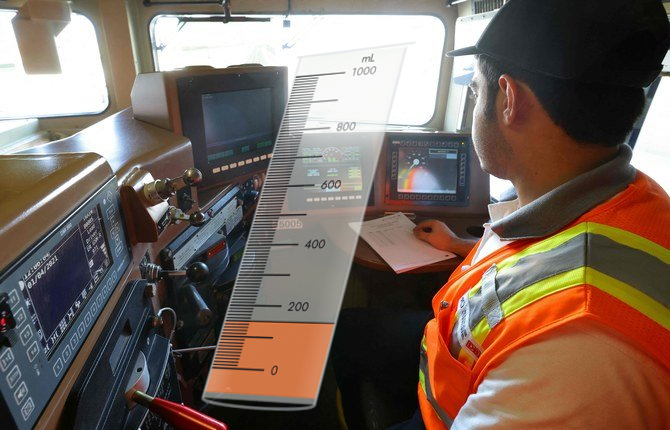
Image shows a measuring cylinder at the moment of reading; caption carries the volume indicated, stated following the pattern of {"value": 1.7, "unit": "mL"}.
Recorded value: {"value": 150, "unit": "mL"}
